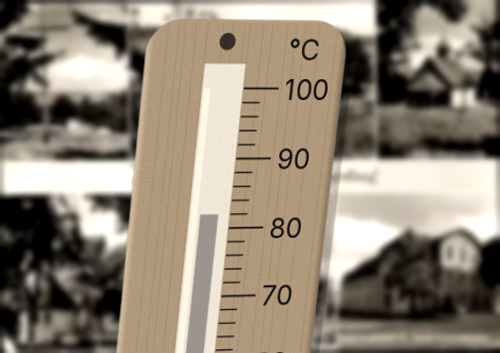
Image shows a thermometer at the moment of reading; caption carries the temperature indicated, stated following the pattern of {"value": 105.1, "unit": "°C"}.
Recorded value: {"value": 82, "unit": "°C"}
